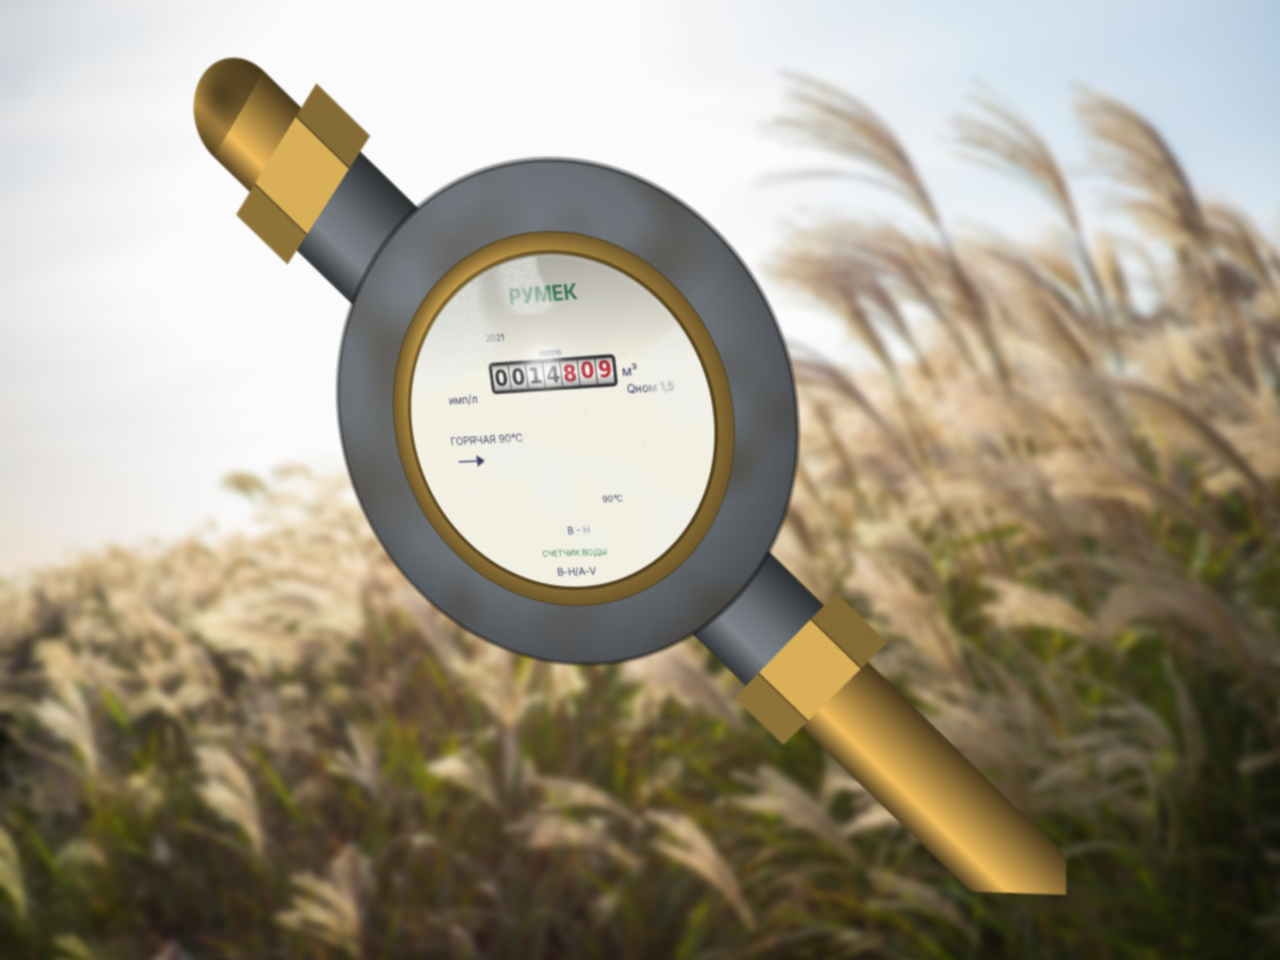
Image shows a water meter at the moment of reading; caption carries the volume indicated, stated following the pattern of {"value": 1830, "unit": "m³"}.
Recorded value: {"value": 14.809, "unit": "m³"}
